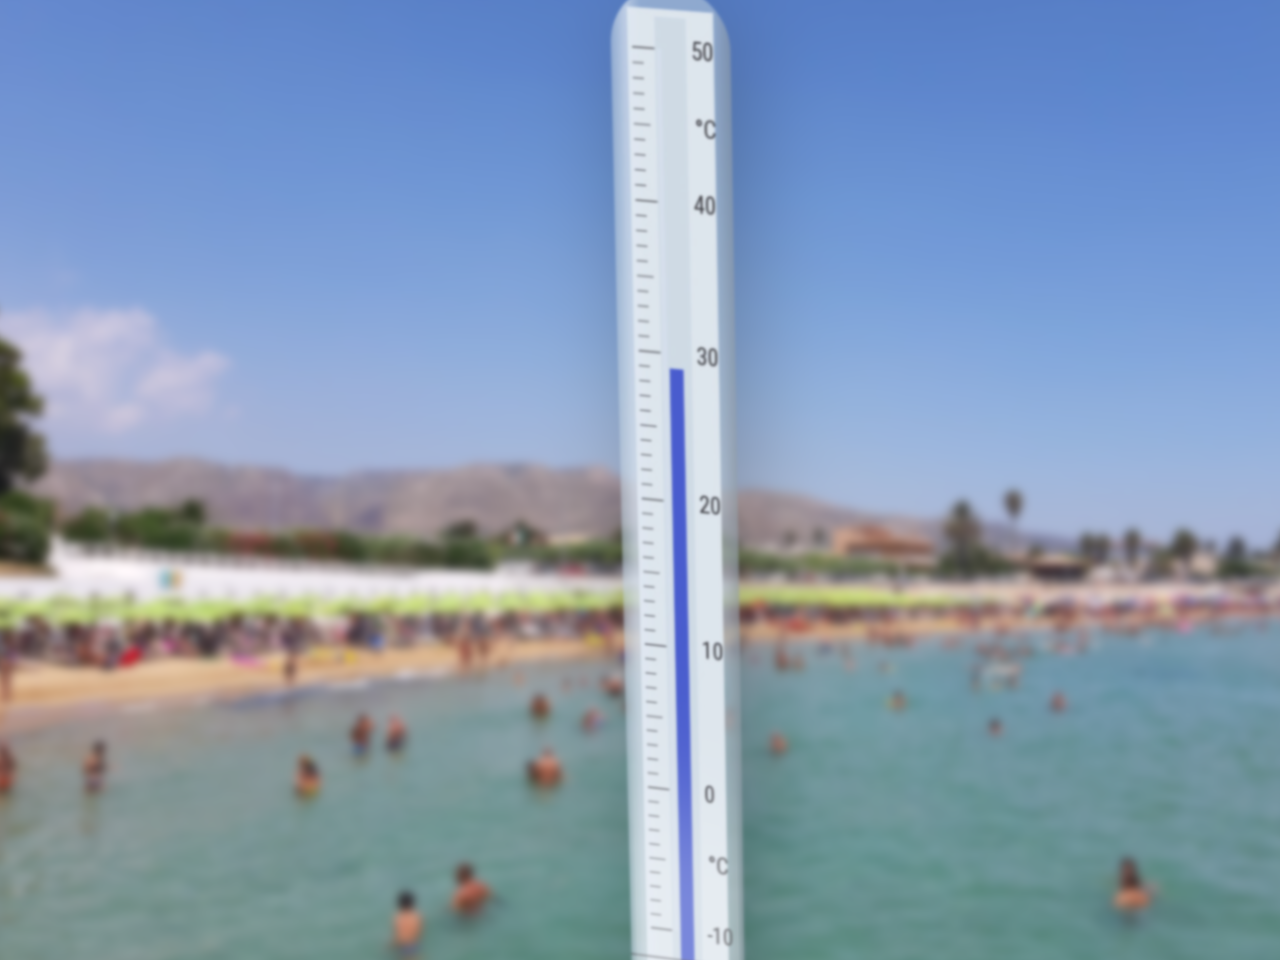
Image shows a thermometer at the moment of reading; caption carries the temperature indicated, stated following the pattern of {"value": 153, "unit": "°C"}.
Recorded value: {"value": 29, "unit": "°C"}
